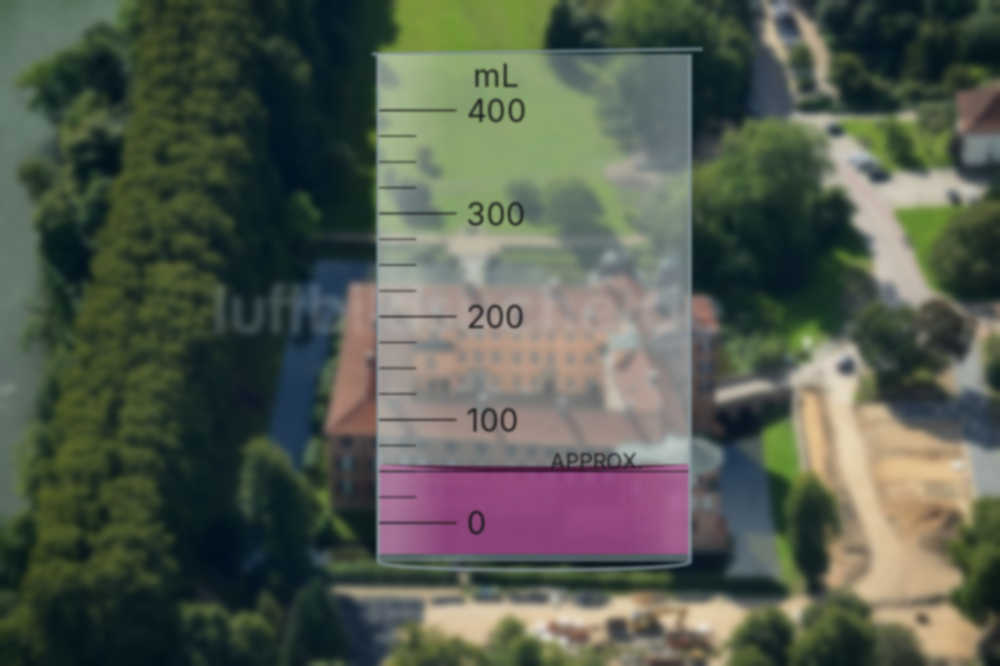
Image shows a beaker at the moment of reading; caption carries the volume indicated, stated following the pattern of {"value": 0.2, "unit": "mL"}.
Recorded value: {"value": 50, "unit": "mL"}
